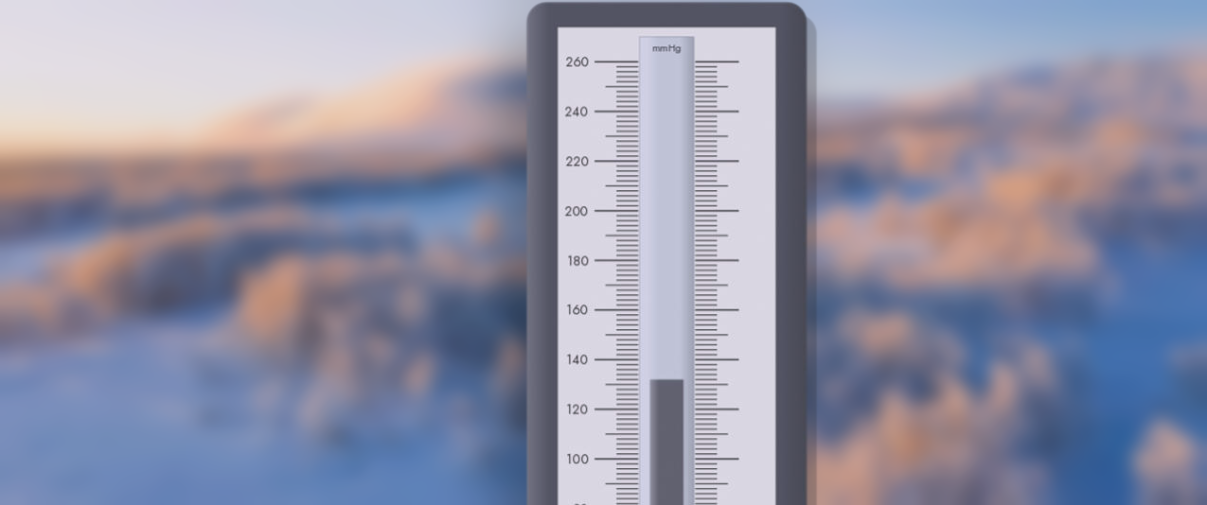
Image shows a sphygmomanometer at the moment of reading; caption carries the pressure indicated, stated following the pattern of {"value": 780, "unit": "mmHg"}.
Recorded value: {"value": 132, "unit": "mmHg"}
